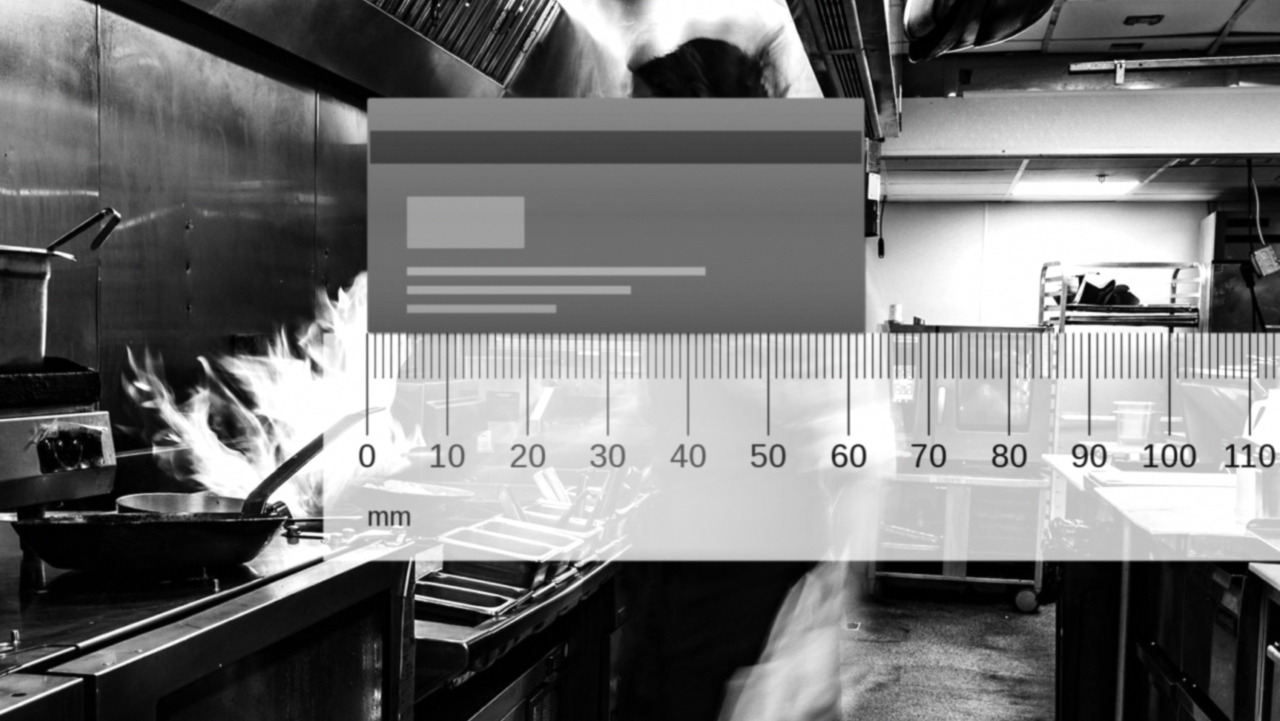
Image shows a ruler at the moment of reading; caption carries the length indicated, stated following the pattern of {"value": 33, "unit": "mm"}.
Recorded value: {"value": 62, "unit": "mm"}
